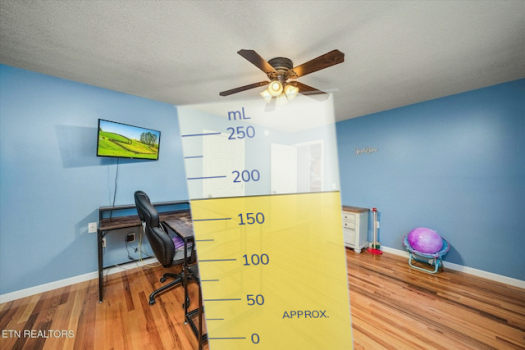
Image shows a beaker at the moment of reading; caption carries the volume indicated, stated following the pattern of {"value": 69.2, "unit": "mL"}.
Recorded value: {"value": 175, "unit": "mL"}
